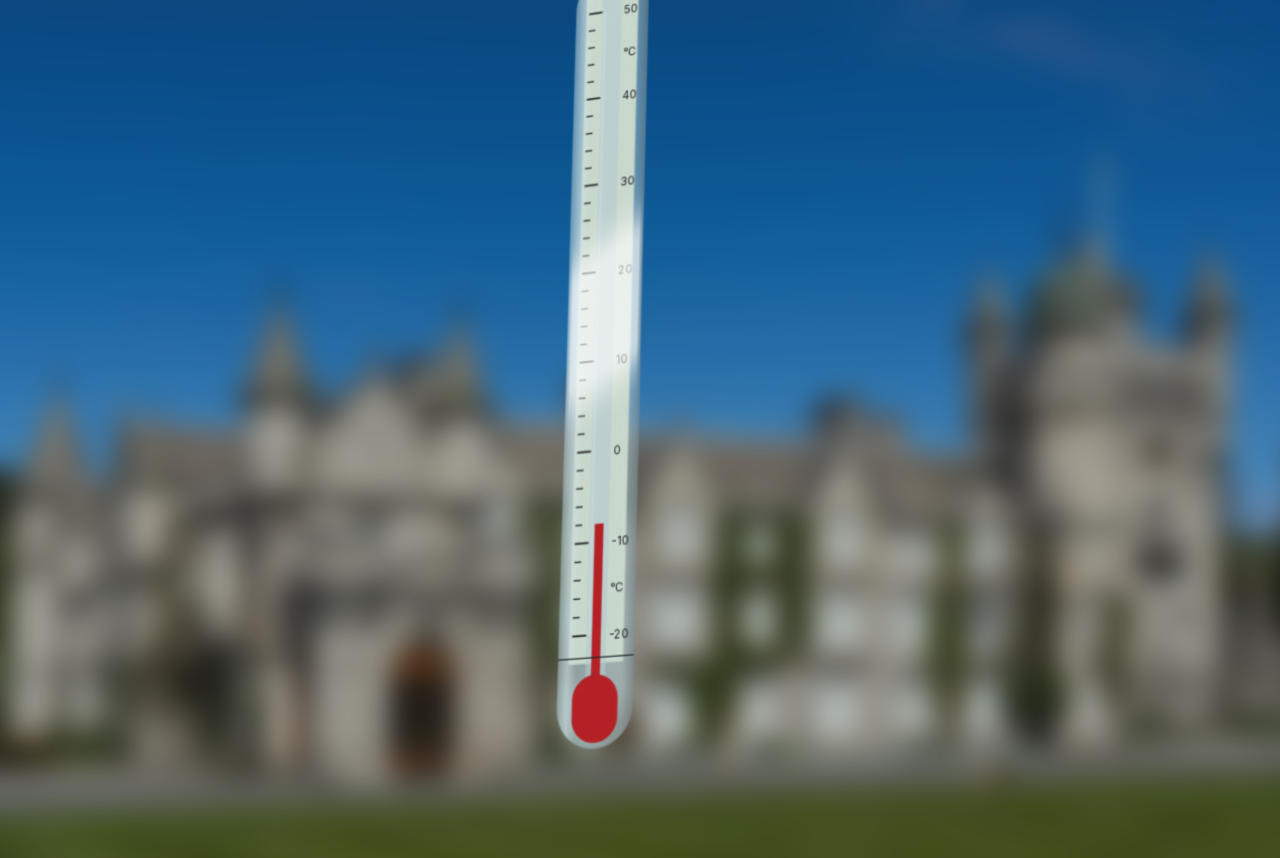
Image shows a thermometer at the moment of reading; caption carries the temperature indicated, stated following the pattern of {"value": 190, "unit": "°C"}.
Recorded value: {"value": -8, "unit": "°C"}
